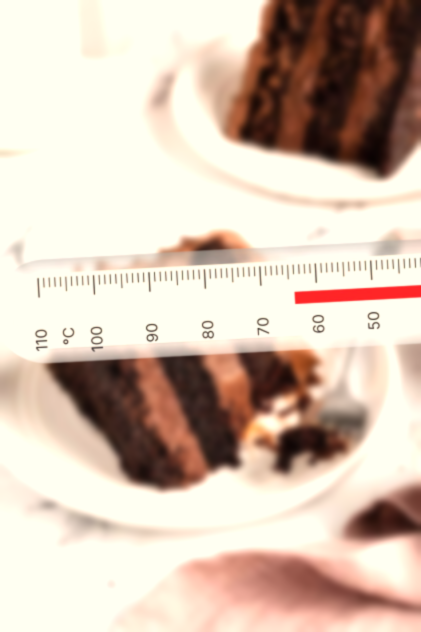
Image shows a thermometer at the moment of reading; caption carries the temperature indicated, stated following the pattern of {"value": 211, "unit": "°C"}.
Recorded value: {"value": 64, "unit": "°C"}
